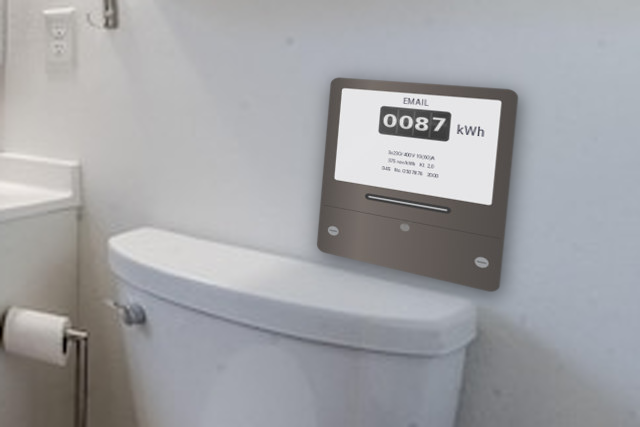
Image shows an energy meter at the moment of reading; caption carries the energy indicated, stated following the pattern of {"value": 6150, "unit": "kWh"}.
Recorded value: {"value": 87, "unit": "kWh"}
